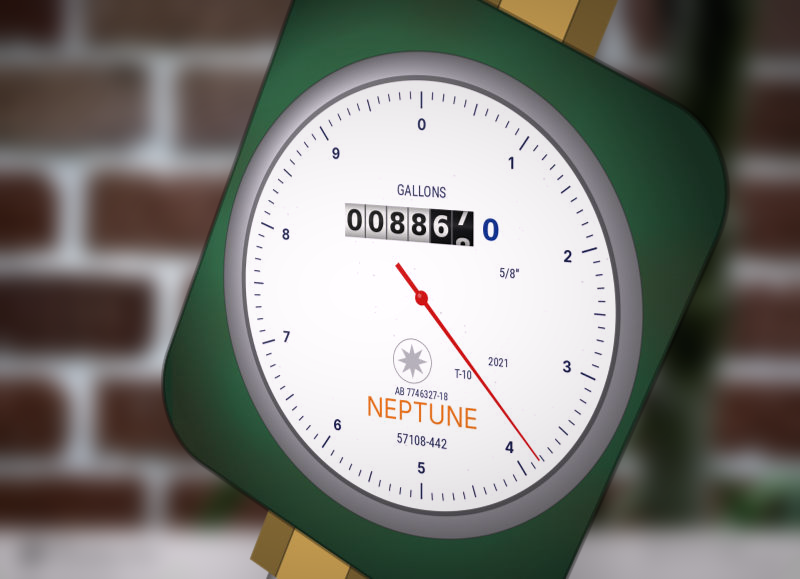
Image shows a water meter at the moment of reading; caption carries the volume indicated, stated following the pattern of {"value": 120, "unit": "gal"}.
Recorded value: {"value": 88673.8, "unit": "gal"}
